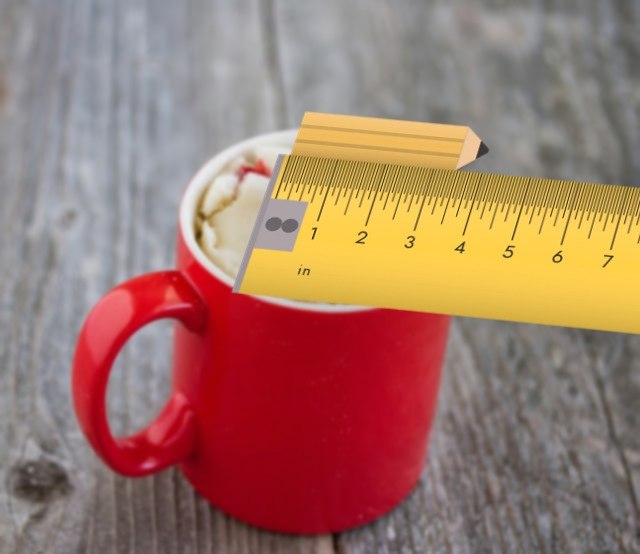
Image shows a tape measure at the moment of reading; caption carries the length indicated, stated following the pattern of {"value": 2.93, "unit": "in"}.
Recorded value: {"value": 4, "unit": "in"}
